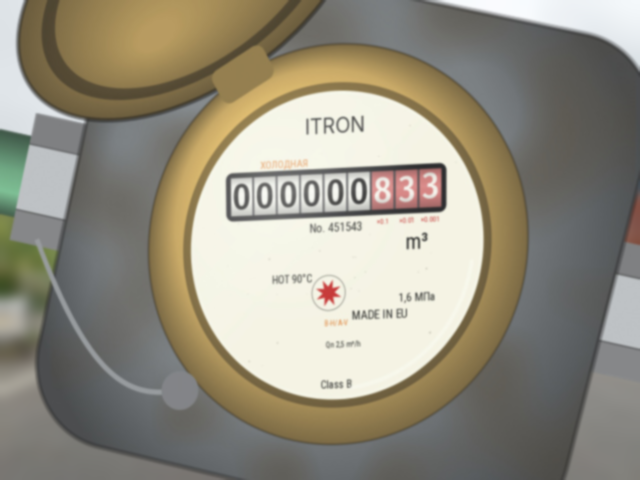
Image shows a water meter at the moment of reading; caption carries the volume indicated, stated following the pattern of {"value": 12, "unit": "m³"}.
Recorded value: {"value": 0.833, "unit": "m³"}
